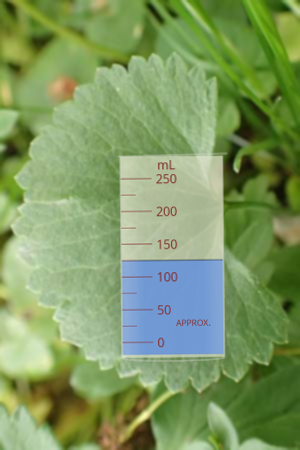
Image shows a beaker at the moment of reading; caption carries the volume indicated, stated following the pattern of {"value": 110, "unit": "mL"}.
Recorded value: {"value": 125, "unit": "mL"}
